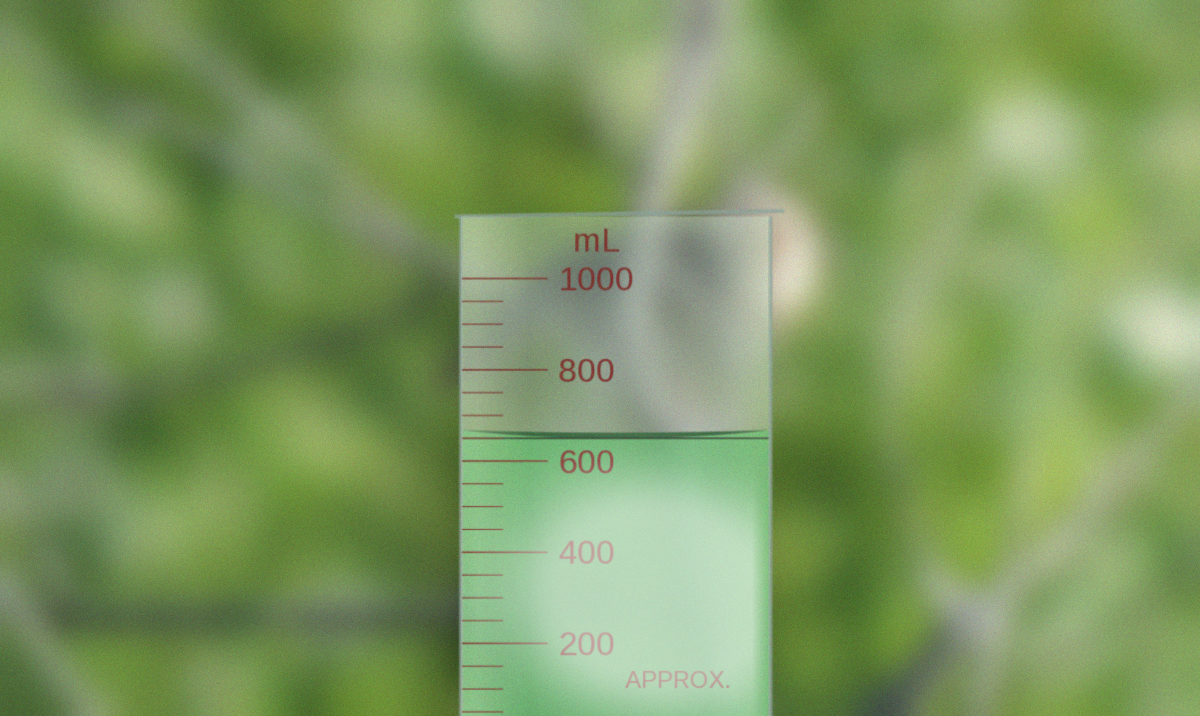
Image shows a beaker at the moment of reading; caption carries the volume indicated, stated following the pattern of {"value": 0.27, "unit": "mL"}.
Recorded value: {"value": 650, "unit": "mL"}
